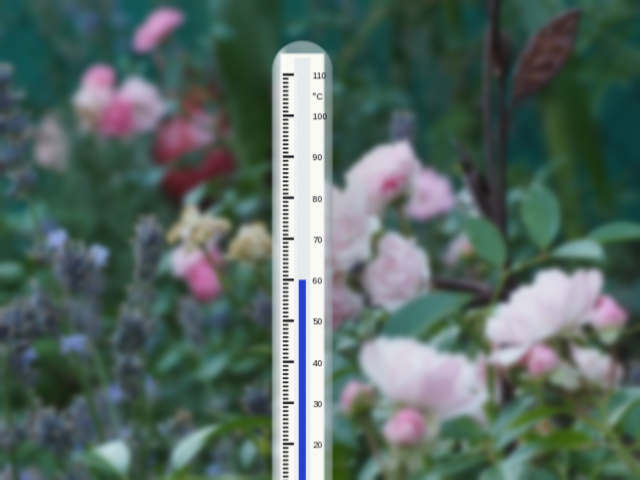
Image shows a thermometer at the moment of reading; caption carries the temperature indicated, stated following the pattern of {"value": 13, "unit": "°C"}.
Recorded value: {"value": 60, "unit": "°C"}
